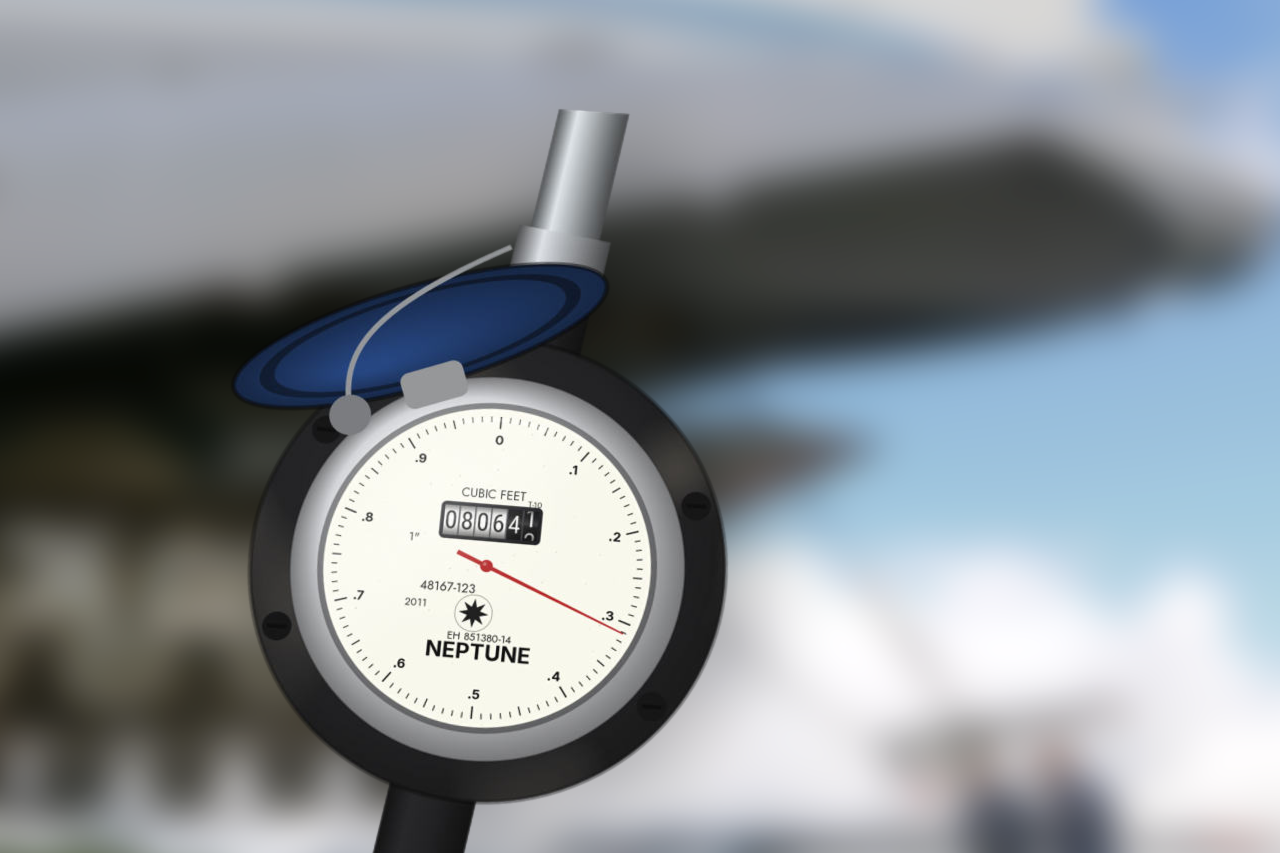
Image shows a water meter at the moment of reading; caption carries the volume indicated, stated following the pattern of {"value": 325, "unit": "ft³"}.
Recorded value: {"value": 80641.31, "unit": "ft³"}
